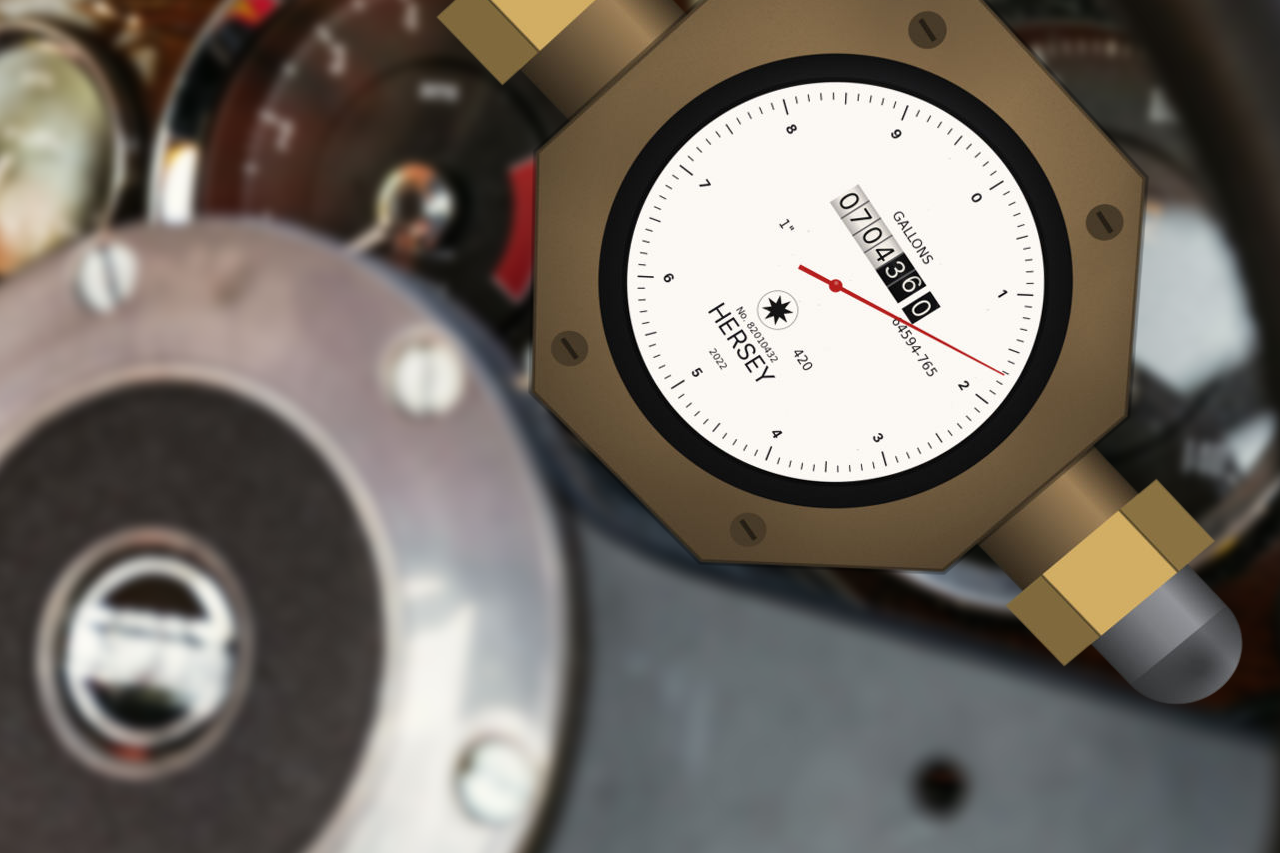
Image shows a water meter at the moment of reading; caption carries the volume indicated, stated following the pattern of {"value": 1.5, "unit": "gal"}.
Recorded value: {"value": 704361.7, "unit": "gal"}
